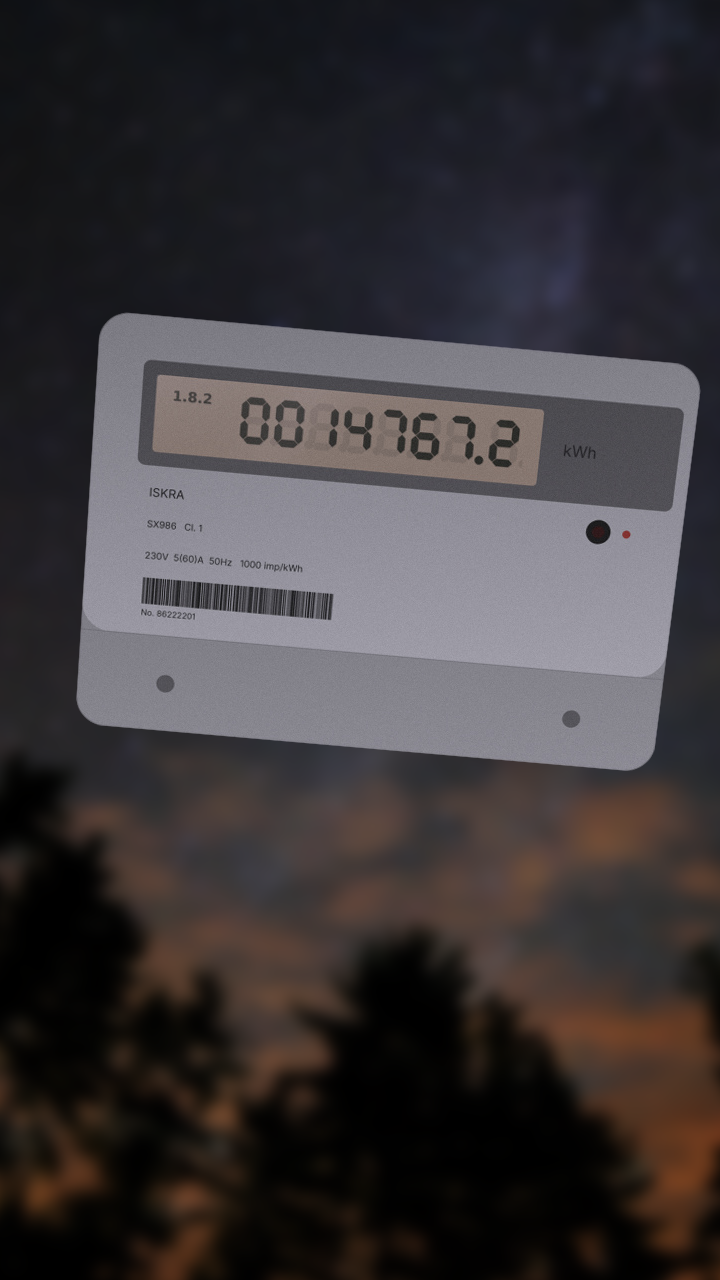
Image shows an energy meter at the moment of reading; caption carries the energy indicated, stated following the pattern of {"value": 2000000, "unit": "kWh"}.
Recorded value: {"value": 14767.2, "unit": "kWh"}
